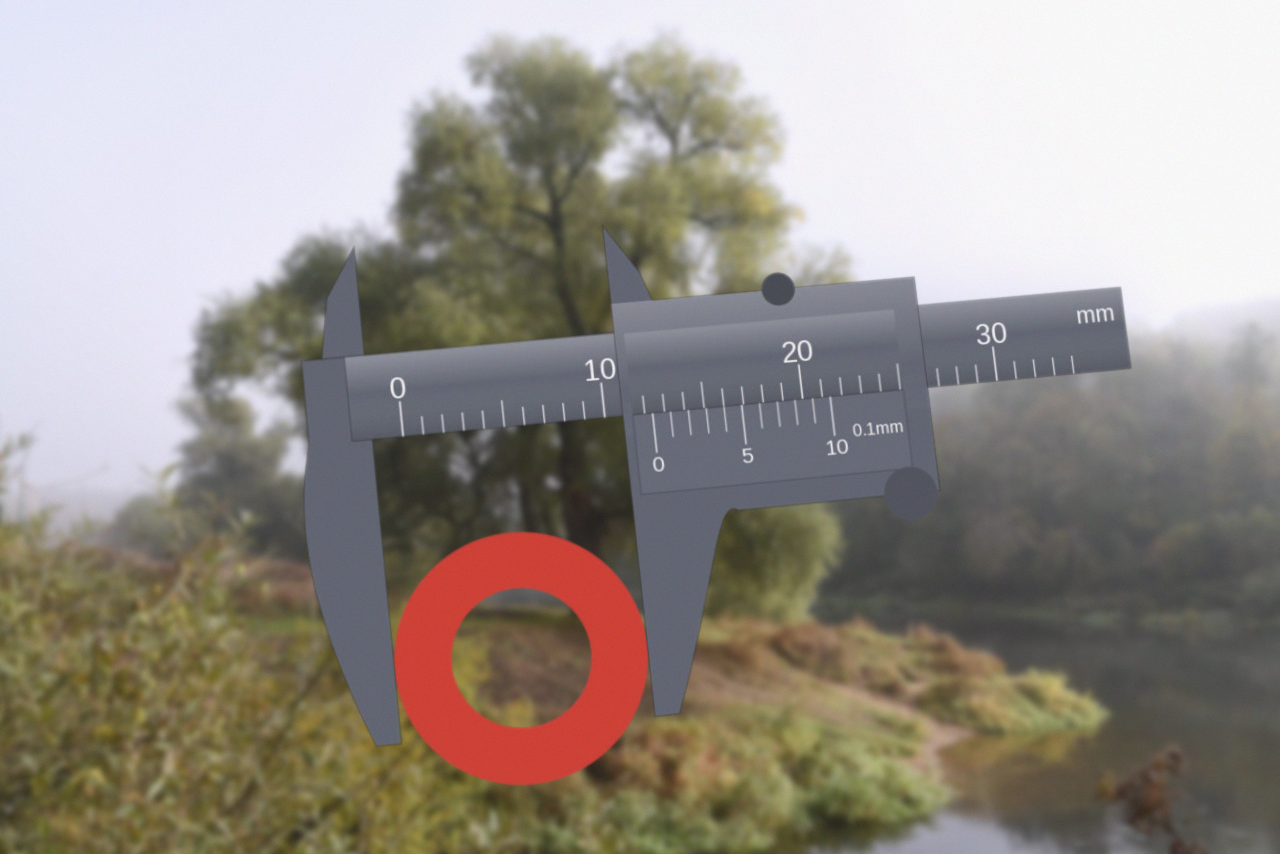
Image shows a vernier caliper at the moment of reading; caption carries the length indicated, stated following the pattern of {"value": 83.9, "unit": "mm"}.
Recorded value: {"value": 12.4, "unit": "mm"}
